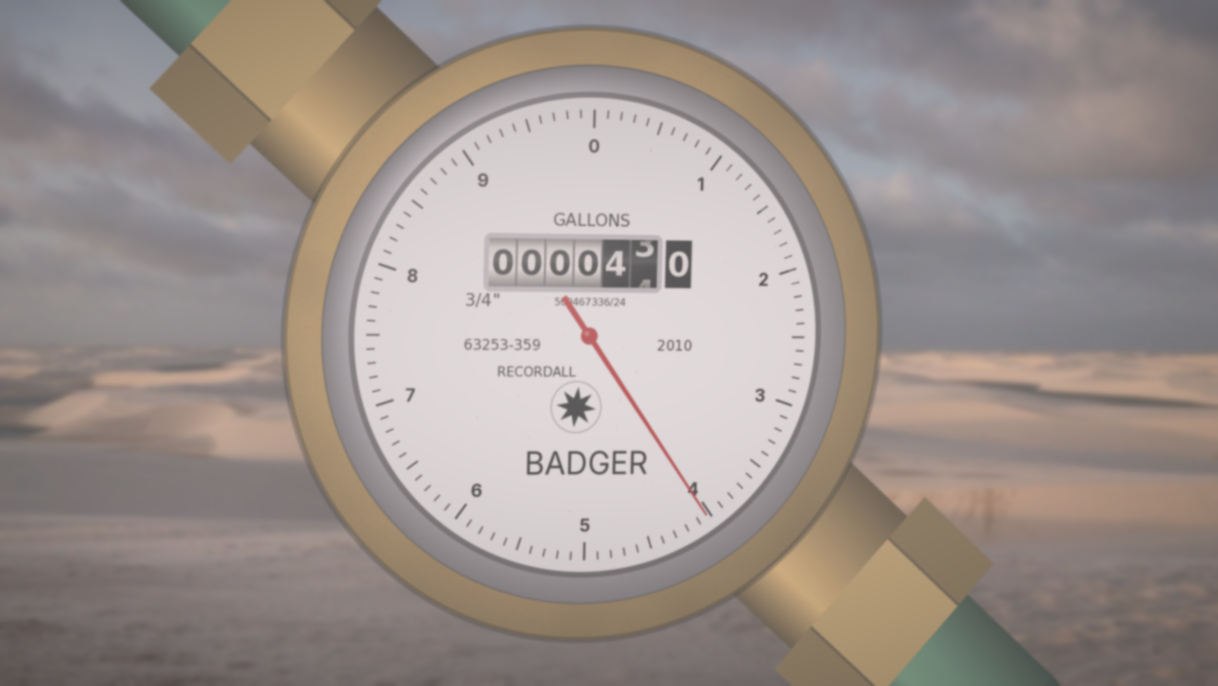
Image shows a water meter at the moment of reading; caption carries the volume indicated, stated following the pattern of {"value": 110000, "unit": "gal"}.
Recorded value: {"value": 434.0, "unit": "gal"}
